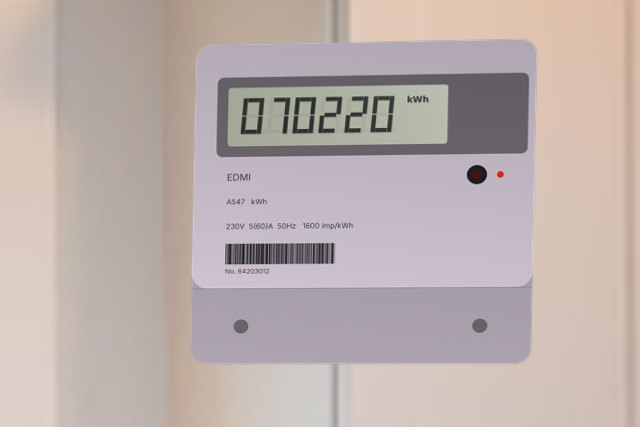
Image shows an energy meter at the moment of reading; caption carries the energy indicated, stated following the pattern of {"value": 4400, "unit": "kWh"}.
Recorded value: {"value": 70220, "unit": "kWh"}
